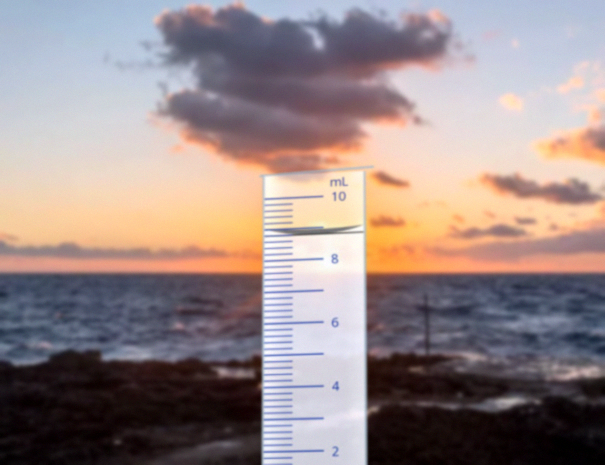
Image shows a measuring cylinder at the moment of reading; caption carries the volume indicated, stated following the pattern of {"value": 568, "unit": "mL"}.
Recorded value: {"value": 8.8, "unit": "mL"}
